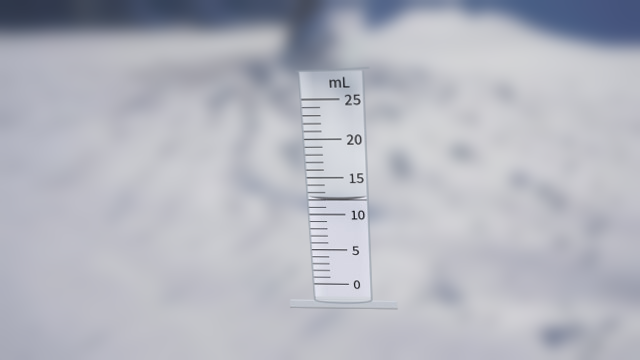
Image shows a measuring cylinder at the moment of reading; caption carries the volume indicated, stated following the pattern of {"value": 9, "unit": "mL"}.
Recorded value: {"value": 12, "unit": "mL"}
